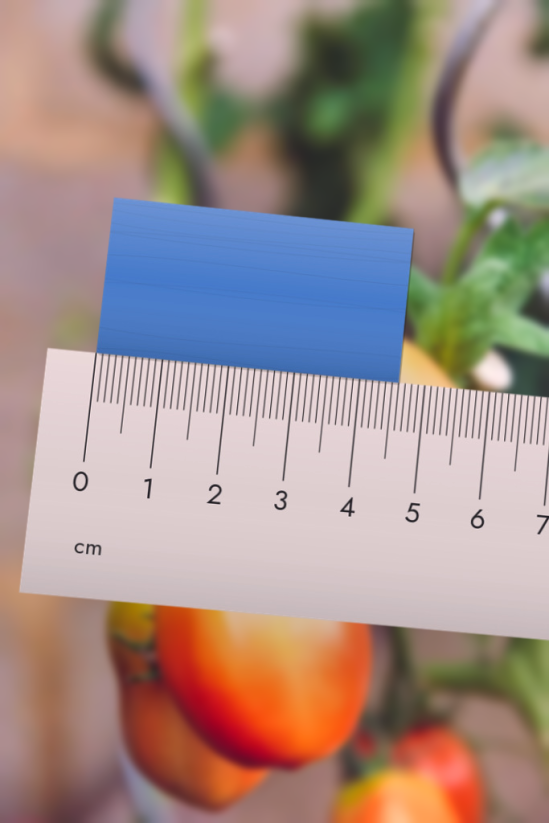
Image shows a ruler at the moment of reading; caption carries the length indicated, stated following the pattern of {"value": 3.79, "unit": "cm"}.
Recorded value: {"value": 4.6, "unit": "cm"}
